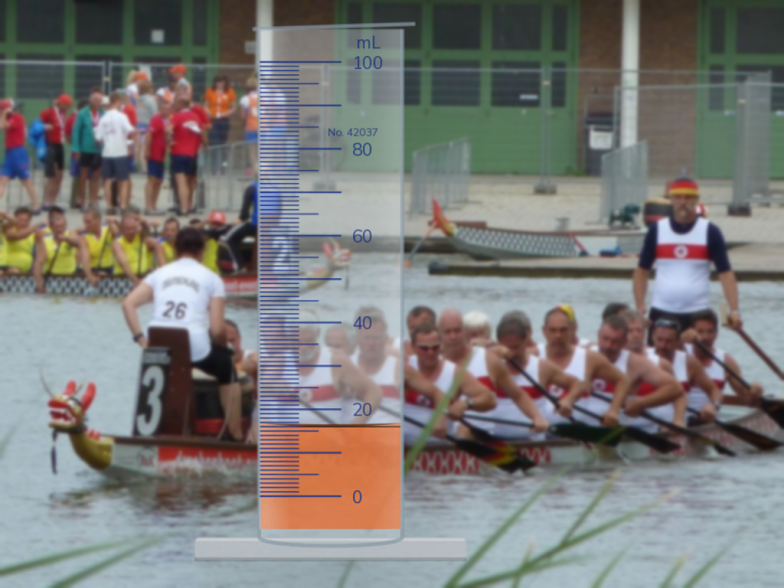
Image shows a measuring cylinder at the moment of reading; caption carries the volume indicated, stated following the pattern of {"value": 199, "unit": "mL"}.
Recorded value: {"value": 16, "unit": "mL"}
